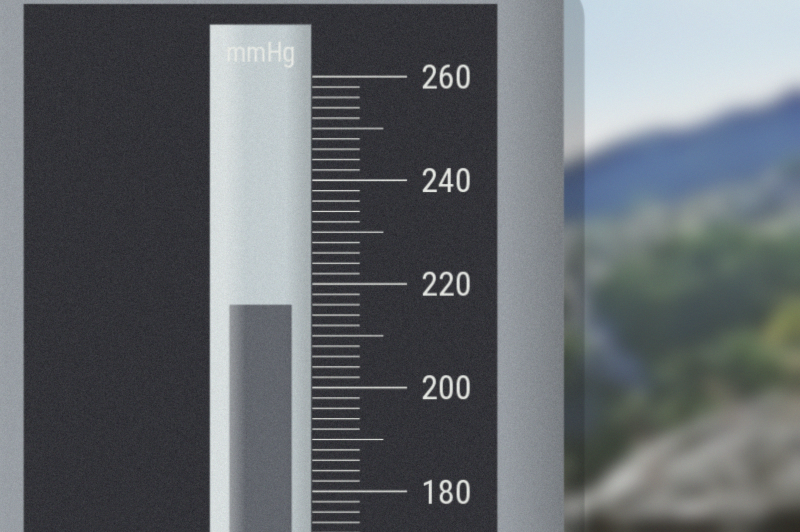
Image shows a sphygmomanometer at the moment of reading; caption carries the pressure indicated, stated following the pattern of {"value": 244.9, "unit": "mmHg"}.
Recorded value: {"value": 216, "unit": "mmHg"}
